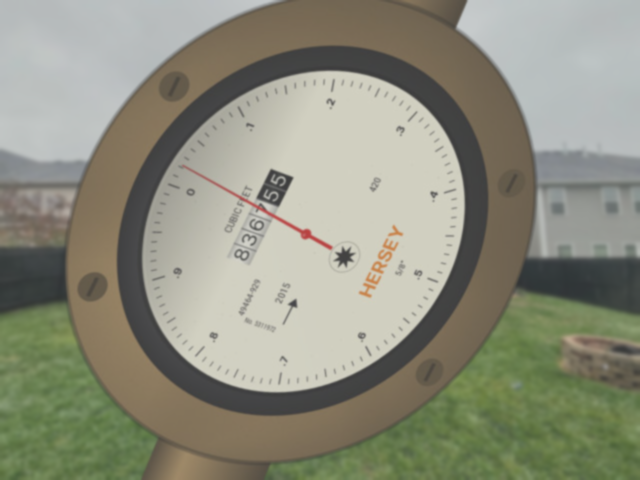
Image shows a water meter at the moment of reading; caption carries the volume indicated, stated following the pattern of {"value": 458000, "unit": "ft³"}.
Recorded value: {"value": 836755.02, "unit": "ft³"}
